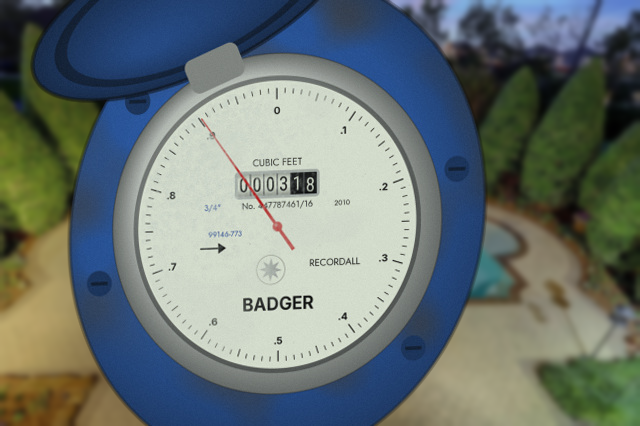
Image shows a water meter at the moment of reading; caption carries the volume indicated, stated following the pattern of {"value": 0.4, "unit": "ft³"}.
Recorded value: {"value": 317.90, "unit": "ft³"}
